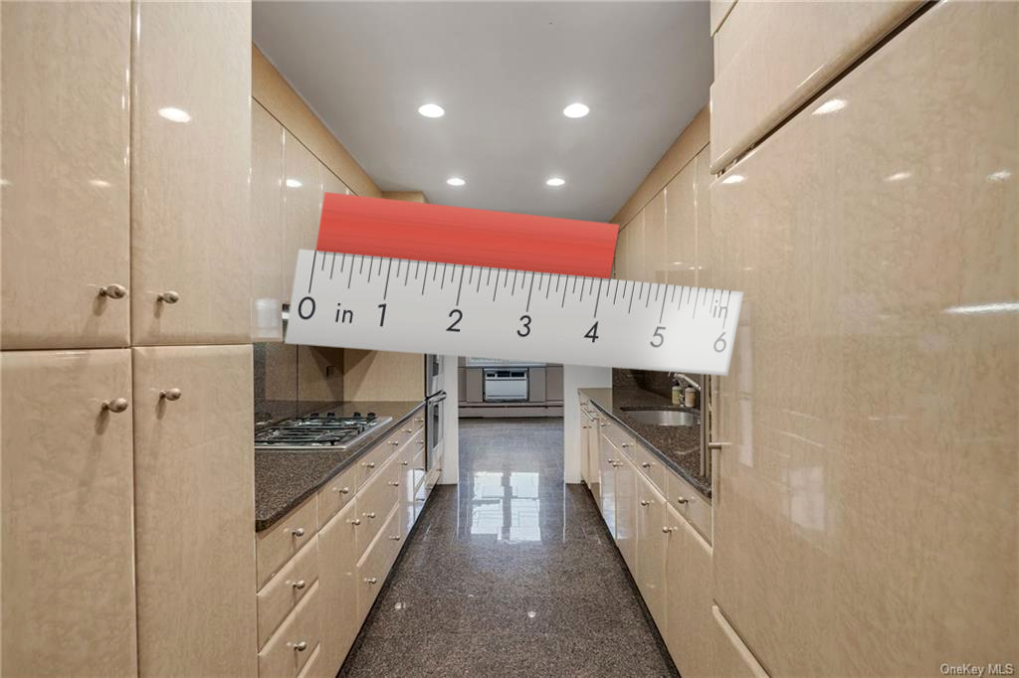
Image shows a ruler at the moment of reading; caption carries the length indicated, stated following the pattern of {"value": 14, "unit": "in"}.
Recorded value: {"value": 4.125, "unit": "in"}
